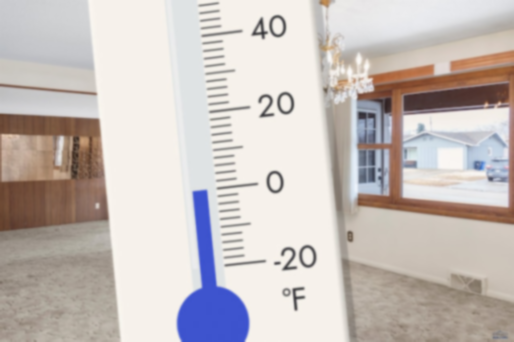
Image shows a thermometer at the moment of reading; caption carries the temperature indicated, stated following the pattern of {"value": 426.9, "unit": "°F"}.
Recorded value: {"value": 0, "unit": "°F"}
